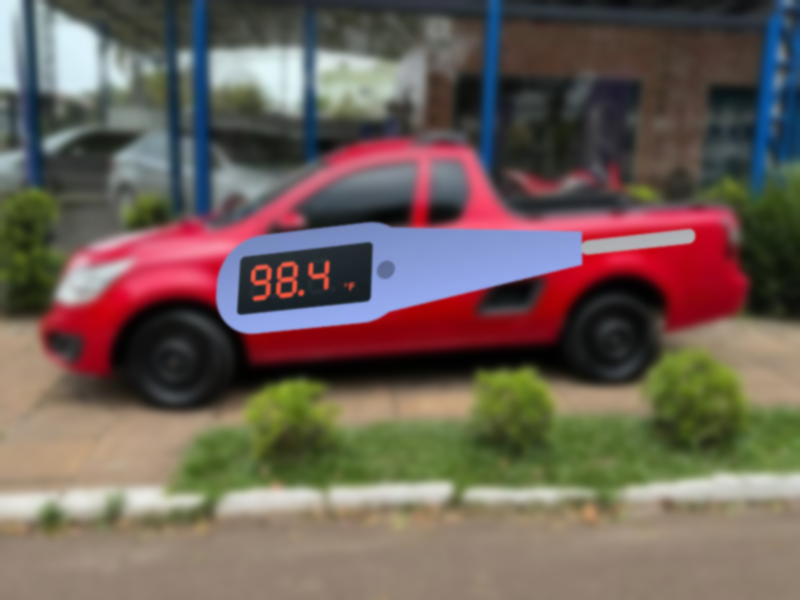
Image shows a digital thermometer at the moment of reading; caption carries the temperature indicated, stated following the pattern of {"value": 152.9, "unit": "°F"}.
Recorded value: {"value": 98.4, "unit": "°F"}
